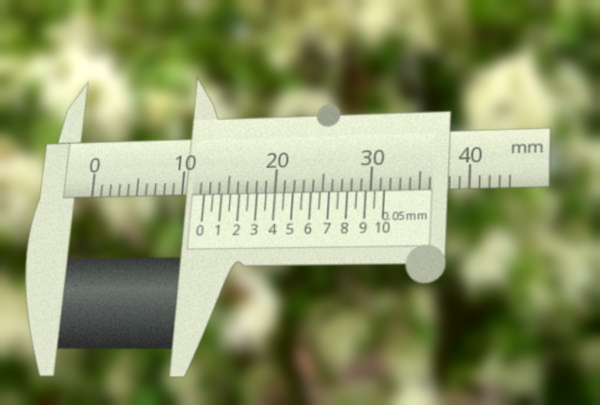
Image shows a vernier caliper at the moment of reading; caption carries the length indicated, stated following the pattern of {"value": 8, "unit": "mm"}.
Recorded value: {"value": 12.4, "unit": "mm"}
